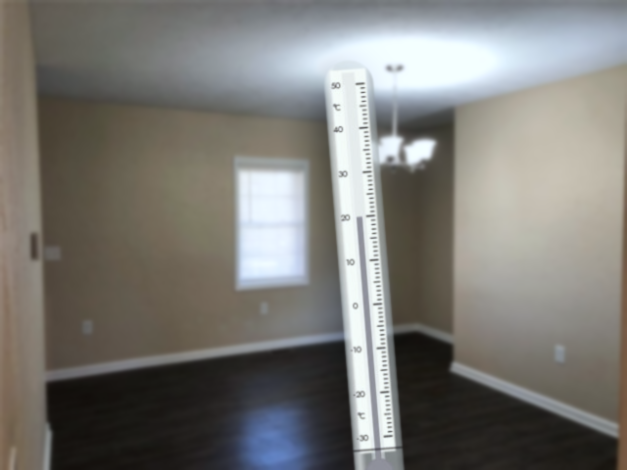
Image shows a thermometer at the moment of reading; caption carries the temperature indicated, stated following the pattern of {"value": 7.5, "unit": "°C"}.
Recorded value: {"value": 20, "unit": "°C"}
